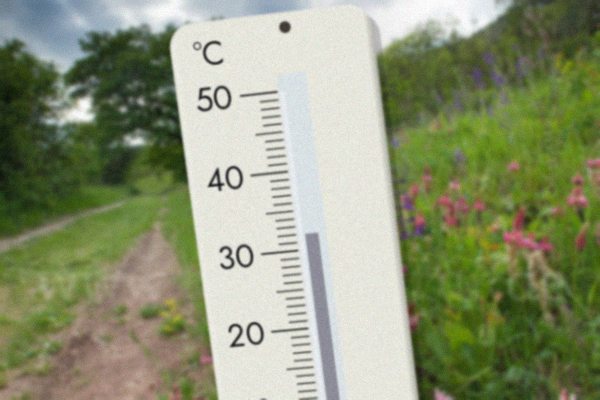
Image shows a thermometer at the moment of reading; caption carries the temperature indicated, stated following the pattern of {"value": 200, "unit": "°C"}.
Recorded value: {"value": 32, "unit": "°C"}
